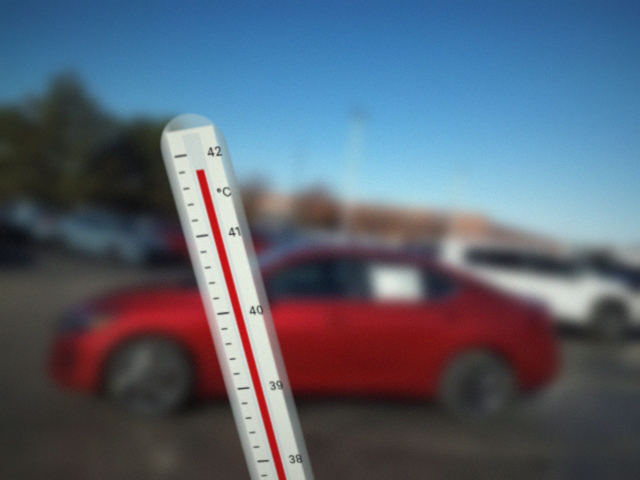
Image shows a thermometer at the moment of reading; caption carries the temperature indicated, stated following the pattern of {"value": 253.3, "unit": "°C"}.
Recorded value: {"value": 41.8, "unit": "°C"}
